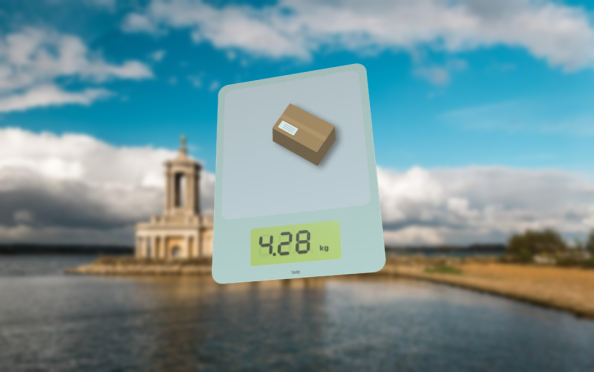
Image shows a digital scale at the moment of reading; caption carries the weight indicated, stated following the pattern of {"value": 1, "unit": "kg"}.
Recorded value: {"value": 4.28, "unit": "kg"}
